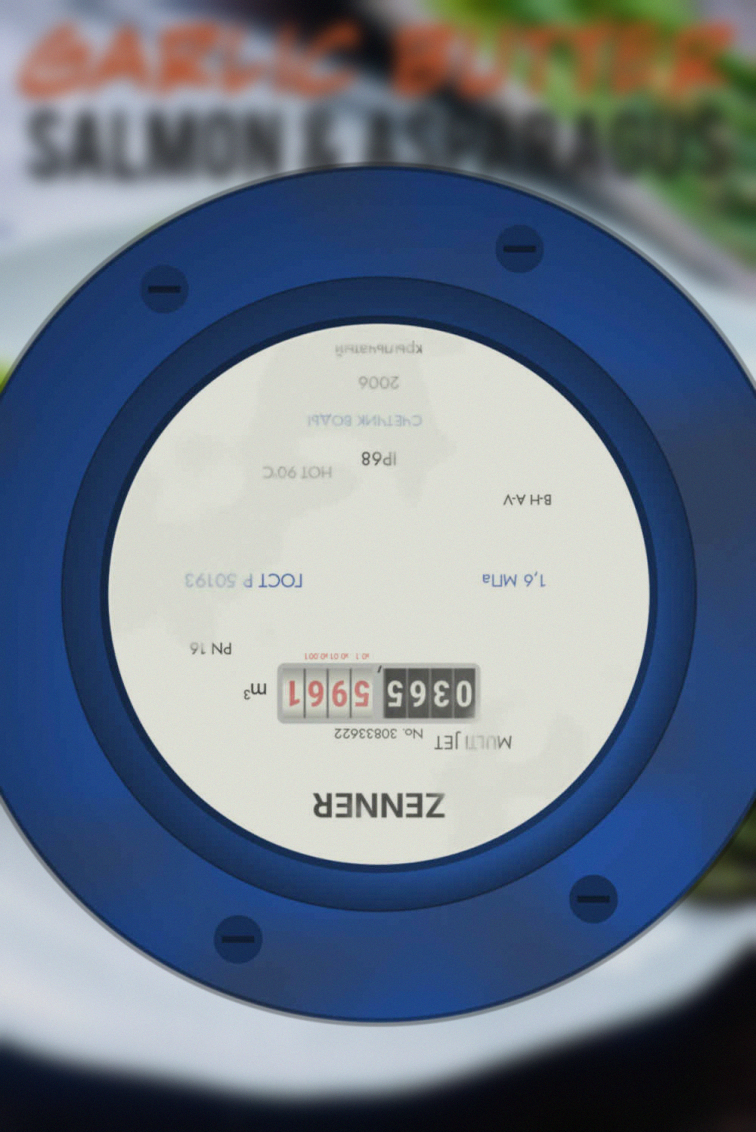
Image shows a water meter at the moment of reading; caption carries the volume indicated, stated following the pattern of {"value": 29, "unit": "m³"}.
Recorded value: {"value": 365.5961, "unit": "m³"}
